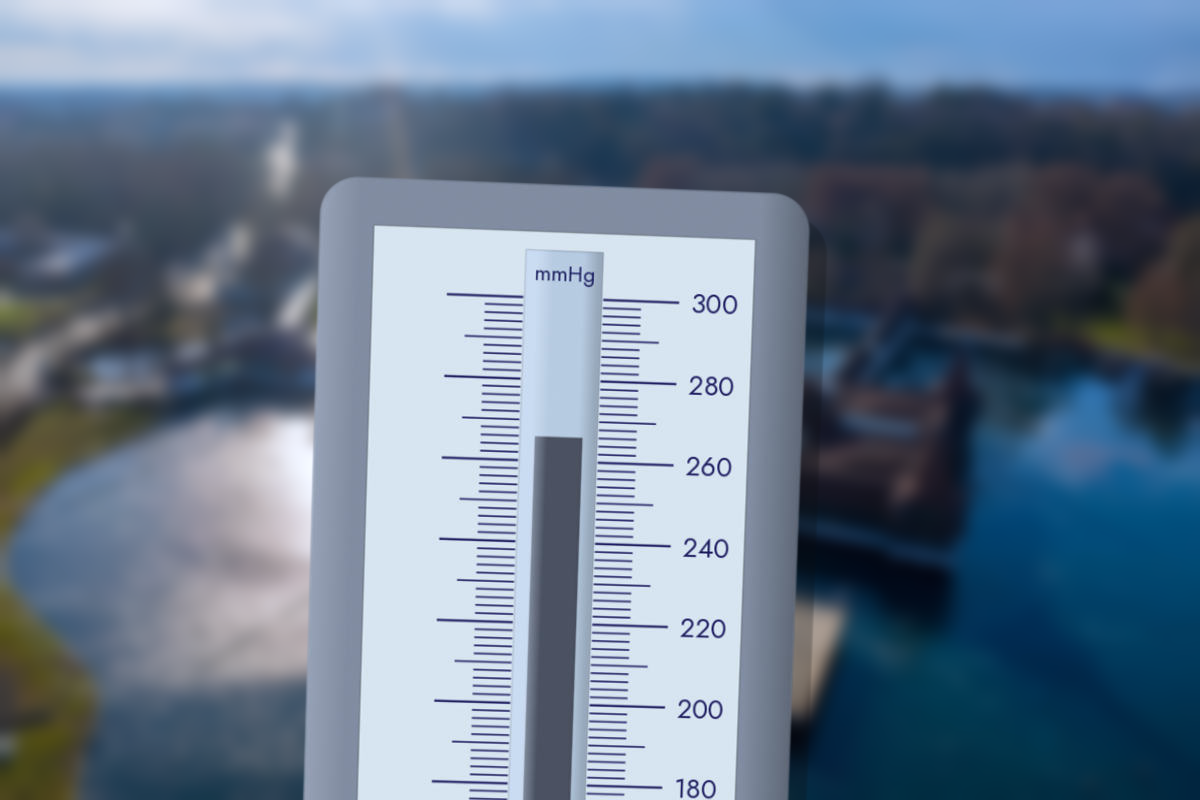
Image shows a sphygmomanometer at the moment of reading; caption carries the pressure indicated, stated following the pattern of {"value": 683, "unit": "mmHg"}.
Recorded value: {"value": 266, "unit": "mmHg"}
